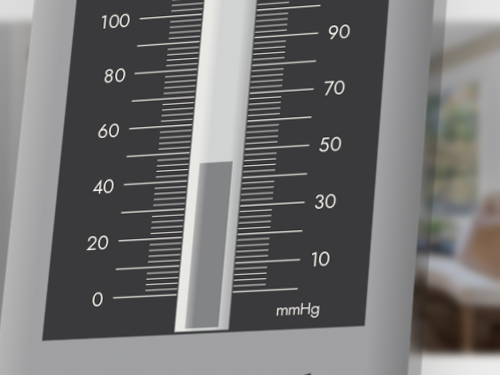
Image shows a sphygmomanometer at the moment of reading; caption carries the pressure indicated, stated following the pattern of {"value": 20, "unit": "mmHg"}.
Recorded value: {"value": 46, "unit": "mmHg"}
